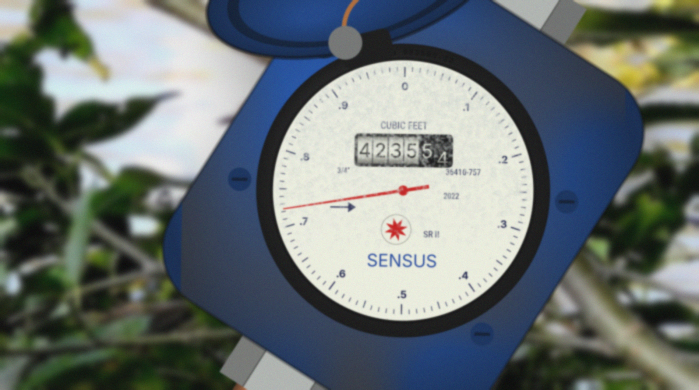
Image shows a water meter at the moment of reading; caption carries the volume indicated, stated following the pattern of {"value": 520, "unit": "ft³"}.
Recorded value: {"value": 423553.72, "unit": "ft³"}
